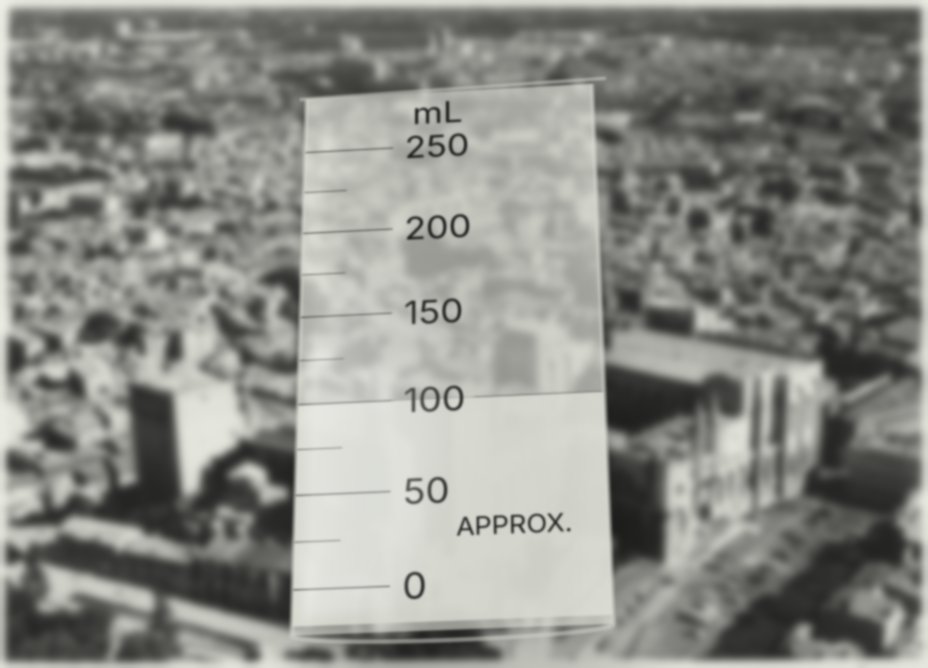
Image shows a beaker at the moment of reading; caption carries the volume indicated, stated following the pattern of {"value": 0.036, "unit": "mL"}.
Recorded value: {"value": 100, "unit": "mL"}
